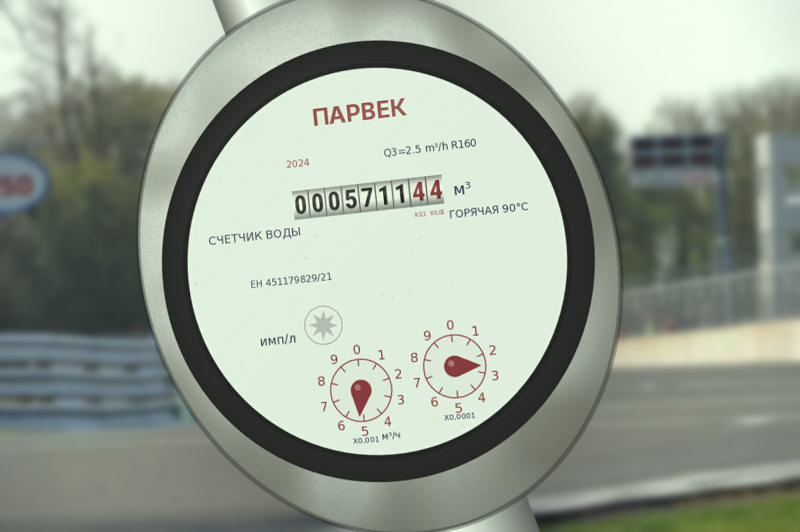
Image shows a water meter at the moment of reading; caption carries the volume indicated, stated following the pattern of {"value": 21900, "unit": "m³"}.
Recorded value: {"value": 5711.4452, "unit": "m³"}
